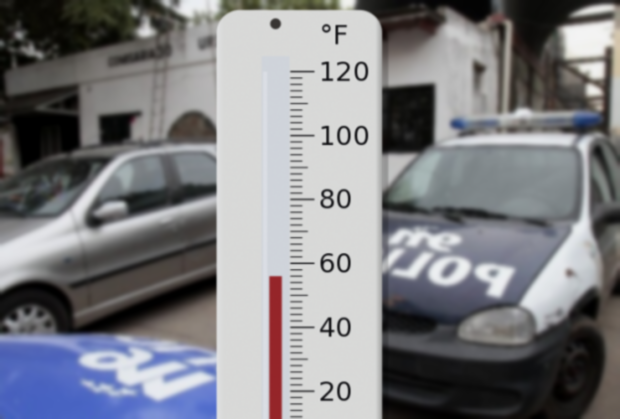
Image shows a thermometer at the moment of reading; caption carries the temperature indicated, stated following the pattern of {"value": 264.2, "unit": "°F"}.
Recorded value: {"value": 56, "unit": "°F"}
